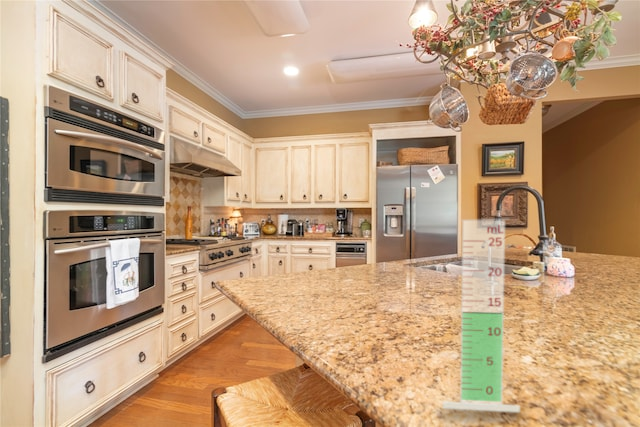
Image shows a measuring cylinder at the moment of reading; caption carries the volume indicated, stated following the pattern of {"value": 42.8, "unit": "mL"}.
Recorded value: {"value": 13, "unit": "mL"}
